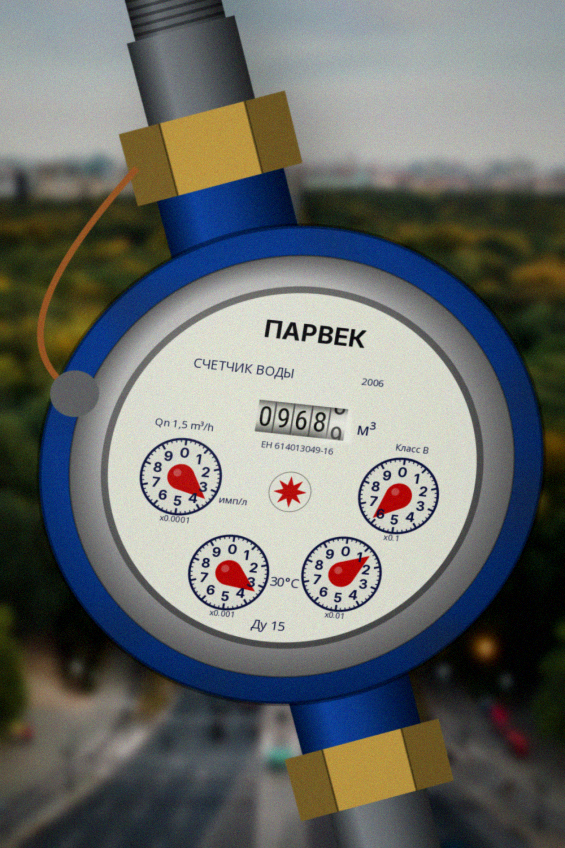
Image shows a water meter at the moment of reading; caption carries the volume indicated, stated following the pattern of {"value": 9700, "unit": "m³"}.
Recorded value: {"value": 9688.6133, "unit": "m³"}
